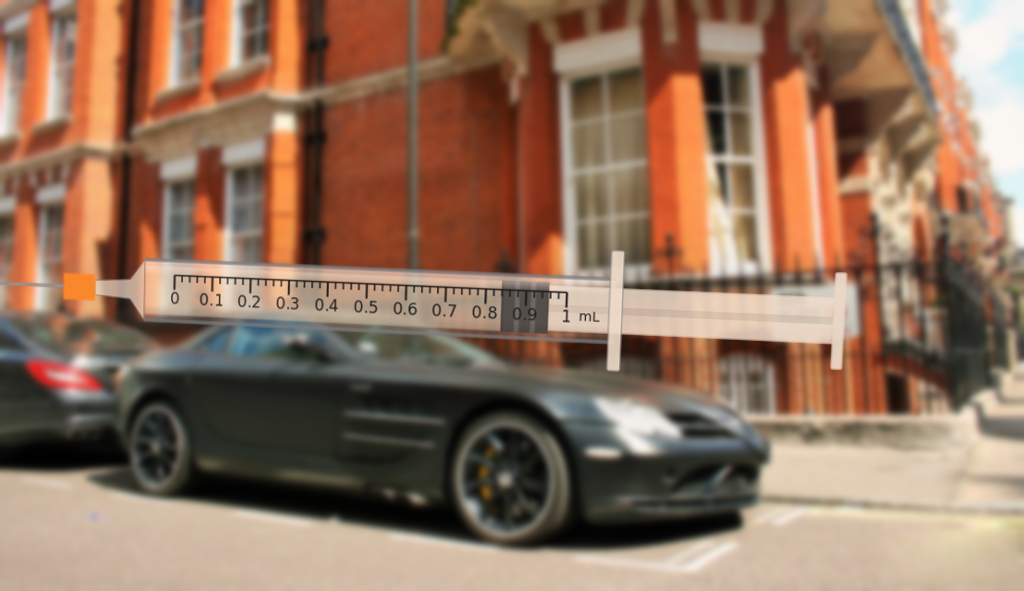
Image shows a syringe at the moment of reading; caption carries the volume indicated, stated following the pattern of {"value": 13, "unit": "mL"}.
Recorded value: {"value": 0.84, "unit": "mL"}
